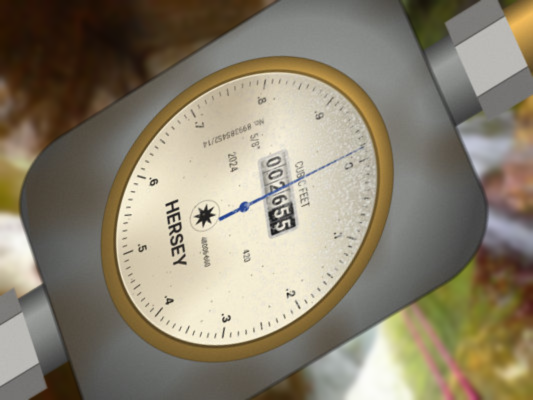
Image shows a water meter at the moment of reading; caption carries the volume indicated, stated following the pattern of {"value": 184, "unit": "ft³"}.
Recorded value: {"value": 2654.98, "unit": "ft³"}
